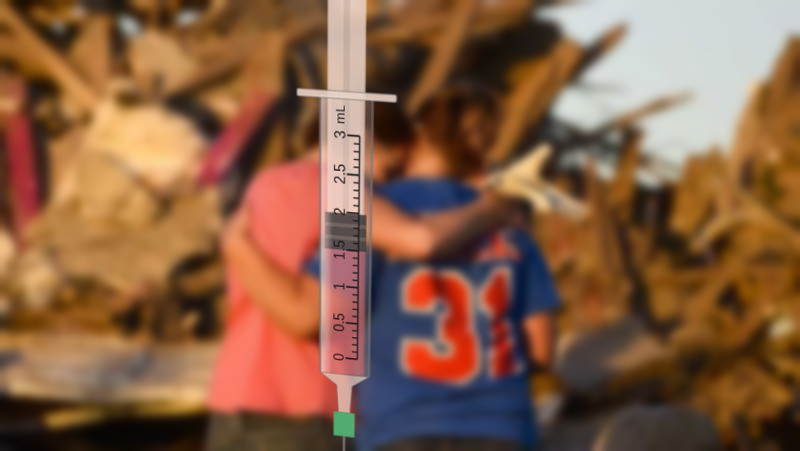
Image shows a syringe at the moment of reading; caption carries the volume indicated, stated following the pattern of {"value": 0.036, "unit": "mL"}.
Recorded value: {"value": 1.5, "unit": "mL"}
